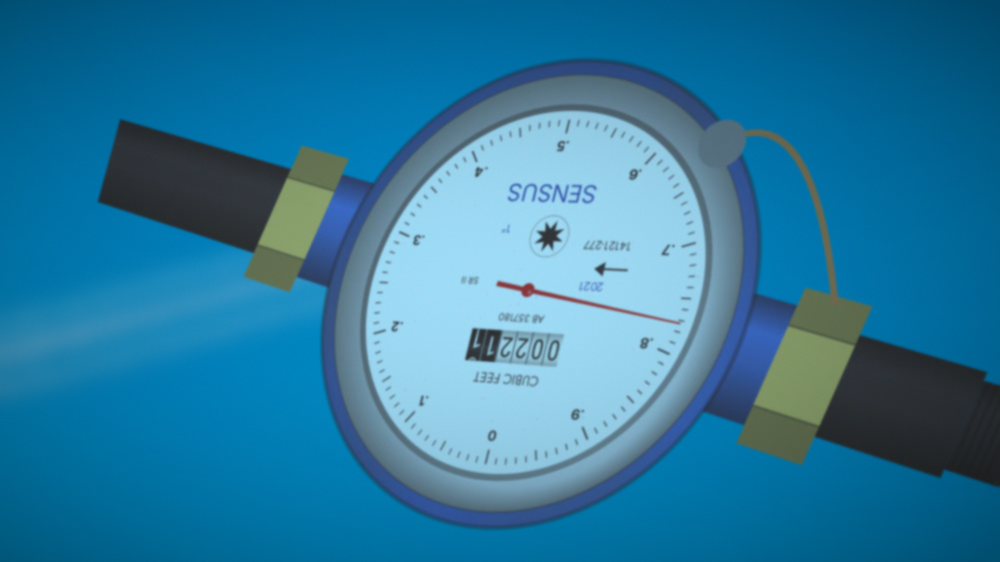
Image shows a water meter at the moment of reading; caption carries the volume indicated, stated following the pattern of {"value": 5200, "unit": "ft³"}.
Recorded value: {"value": 2210.77, "unit": "ft³"}
